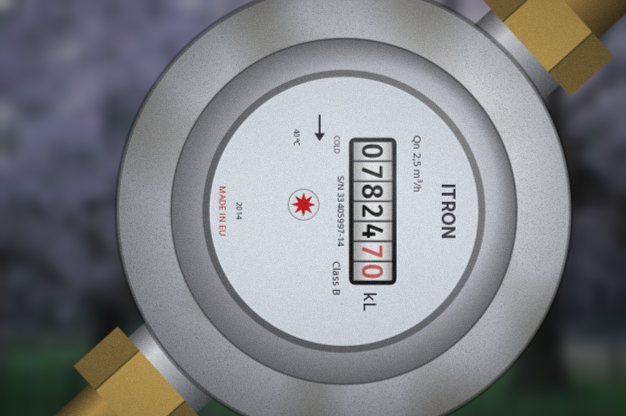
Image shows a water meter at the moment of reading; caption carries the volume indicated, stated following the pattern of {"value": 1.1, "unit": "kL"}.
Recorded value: {"value": 7824.70, "unit": "kL"}
